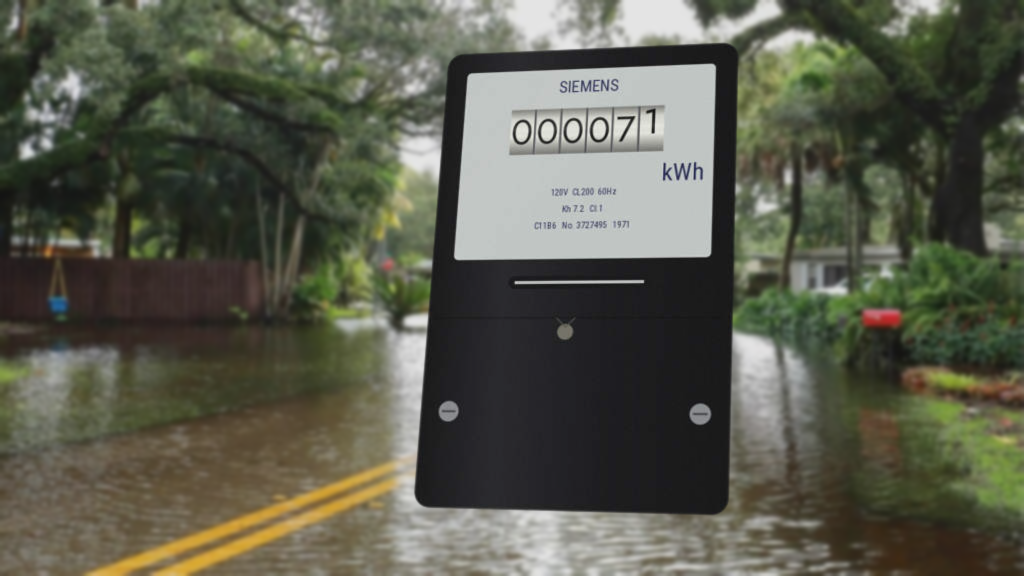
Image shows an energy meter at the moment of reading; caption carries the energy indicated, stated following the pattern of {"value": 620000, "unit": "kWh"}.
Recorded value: {"value": 71, "unit": "kWh"}
